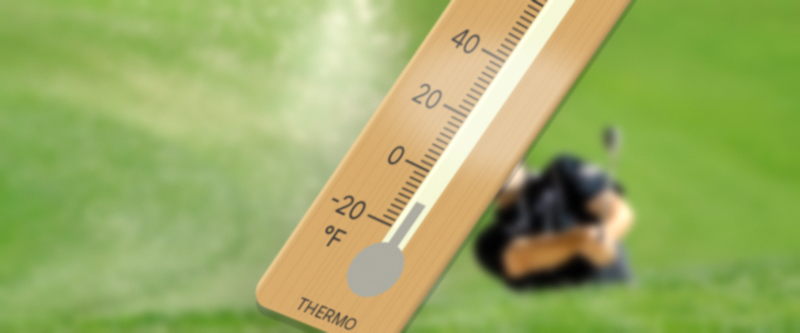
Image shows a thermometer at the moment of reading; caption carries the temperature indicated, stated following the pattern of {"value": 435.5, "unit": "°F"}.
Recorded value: {"value": -10, "unit": "°F"}
